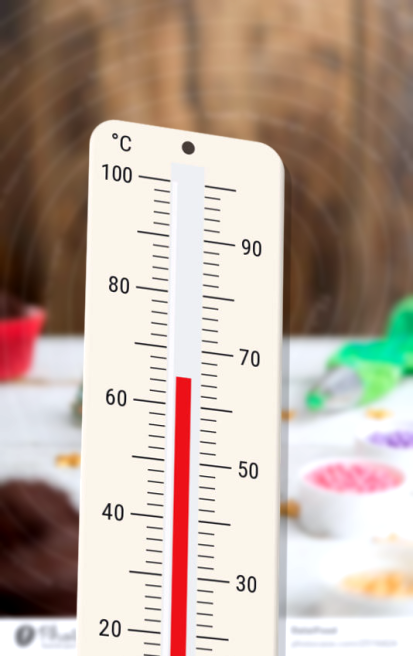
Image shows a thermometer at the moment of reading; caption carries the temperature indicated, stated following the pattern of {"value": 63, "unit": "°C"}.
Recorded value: {"value": 65, "unit": "°C"}
